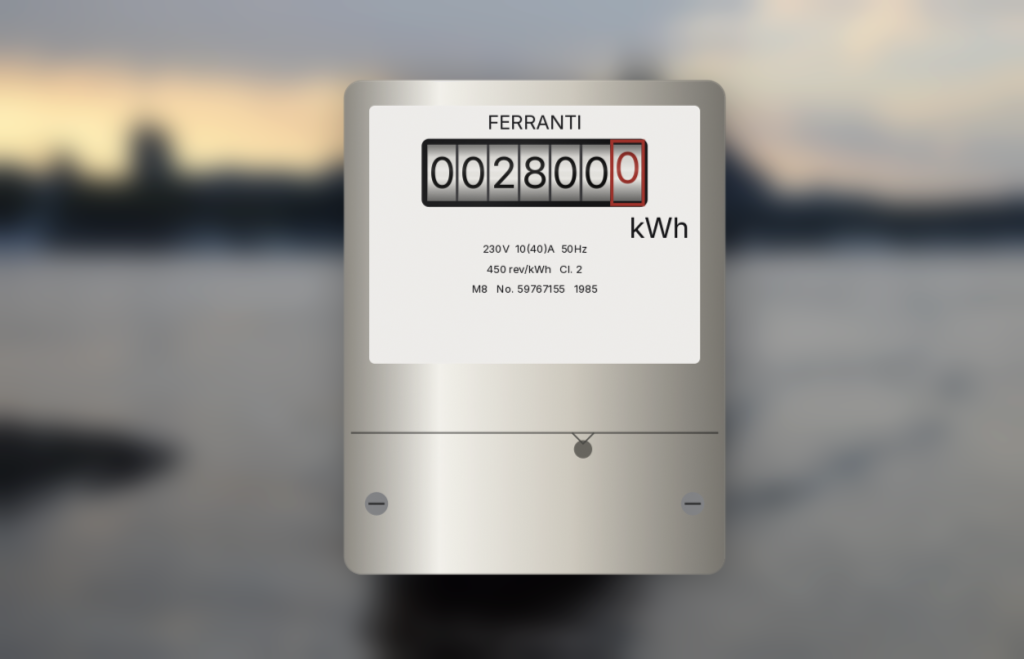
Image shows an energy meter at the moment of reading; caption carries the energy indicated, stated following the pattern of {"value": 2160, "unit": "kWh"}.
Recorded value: {"value": 2800.0, "unit": "kWh"}
